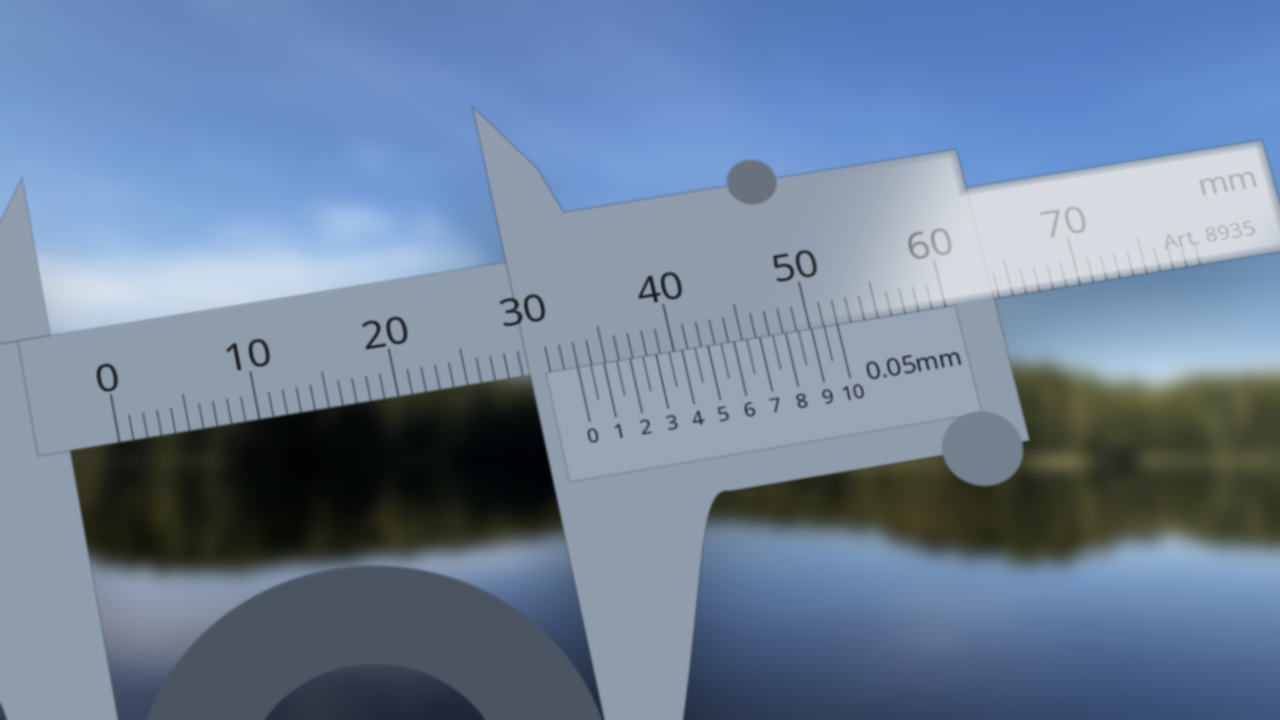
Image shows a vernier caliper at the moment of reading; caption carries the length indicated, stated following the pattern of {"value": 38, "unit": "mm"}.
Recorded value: {"value": 33.0, "unit": "mm"}
